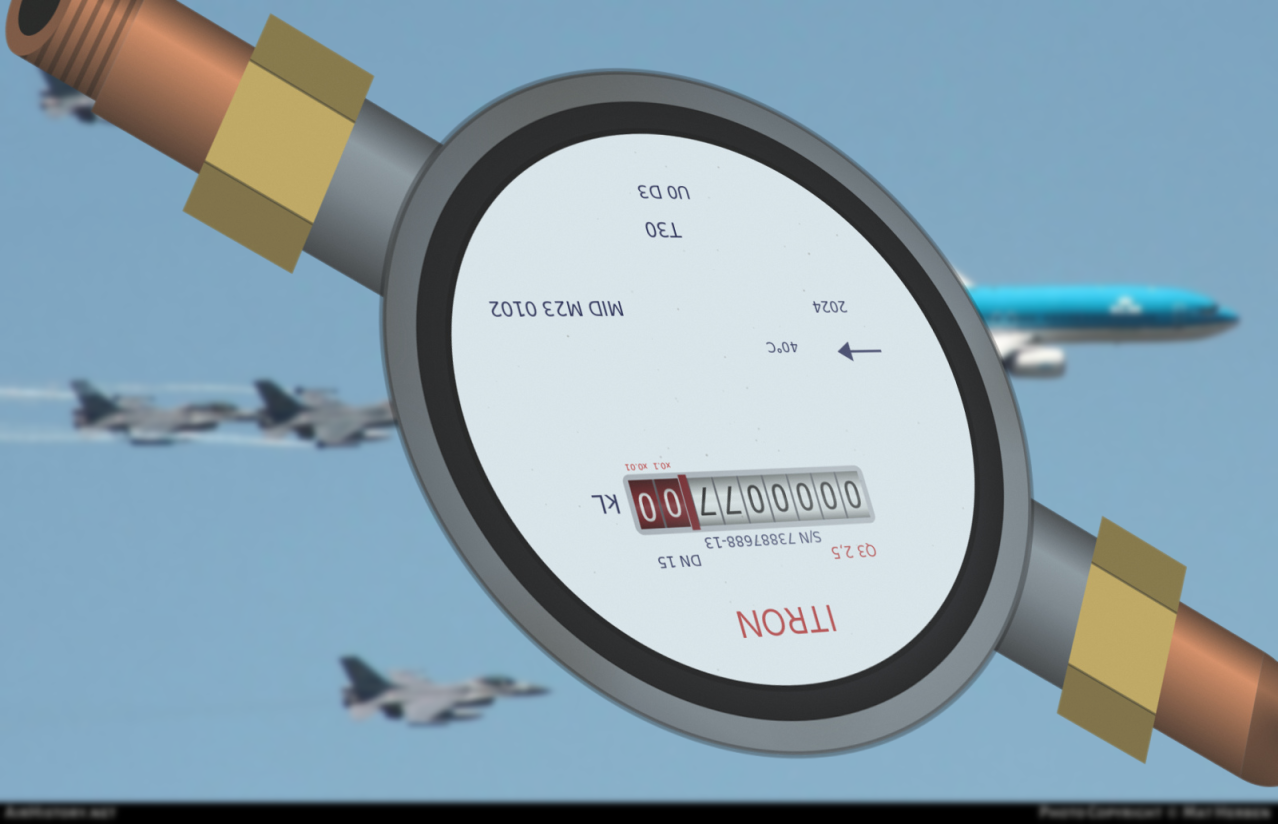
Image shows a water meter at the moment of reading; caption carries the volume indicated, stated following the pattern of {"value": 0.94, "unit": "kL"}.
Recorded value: {"value": 77.00, "unit": "kL"}
